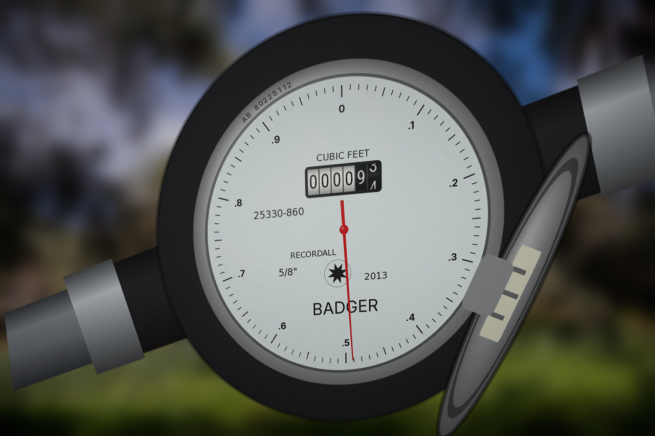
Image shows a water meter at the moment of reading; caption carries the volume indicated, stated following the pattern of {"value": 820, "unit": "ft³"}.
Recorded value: {"value": 93.49, "unit": "ft³"}
